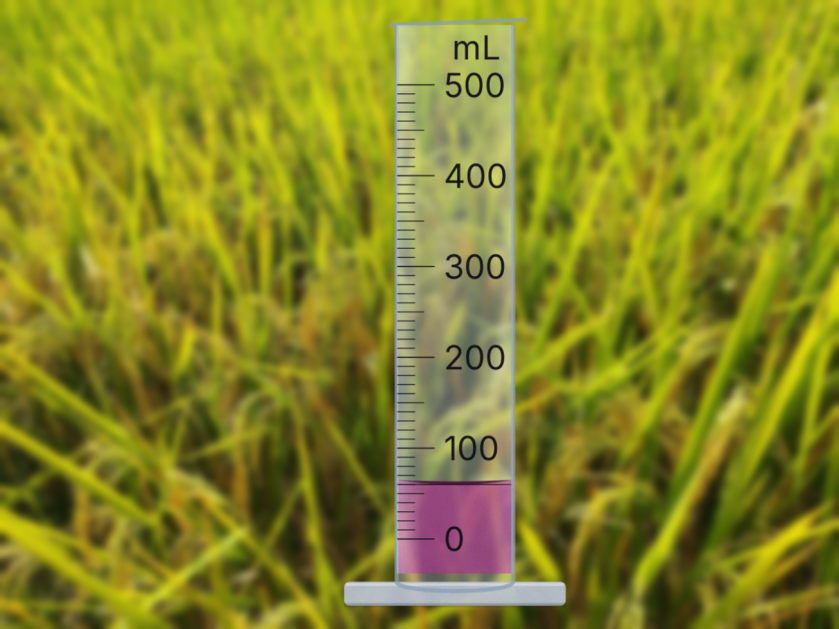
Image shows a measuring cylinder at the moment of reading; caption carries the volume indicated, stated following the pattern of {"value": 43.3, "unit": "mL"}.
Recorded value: {"value": 60, "unit": "mL"}
